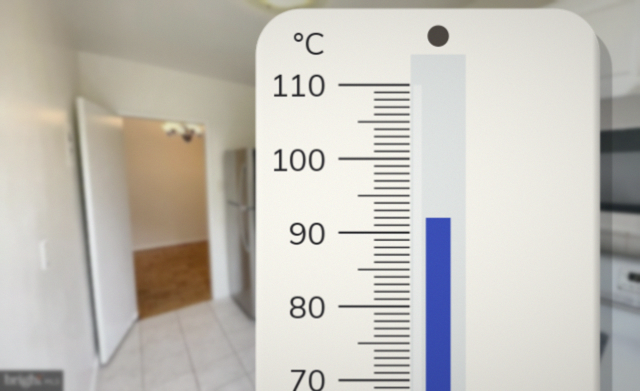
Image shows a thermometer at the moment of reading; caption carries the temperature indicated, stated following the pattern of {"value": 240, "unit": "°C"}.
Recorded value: {"value": 92, "unit": "°C"}
